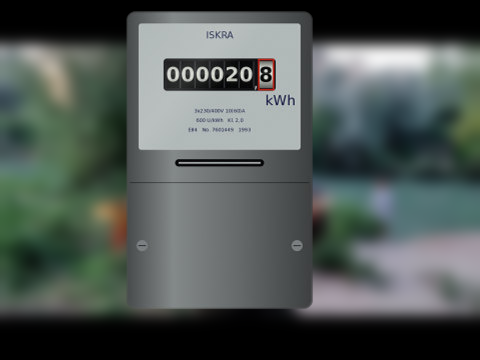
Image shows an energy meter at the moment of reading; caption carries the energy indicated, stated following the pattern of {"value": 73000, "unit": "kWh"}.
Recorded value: {"value": 20.8, "unit": "kWh"}
